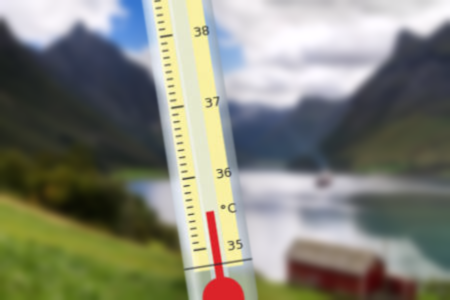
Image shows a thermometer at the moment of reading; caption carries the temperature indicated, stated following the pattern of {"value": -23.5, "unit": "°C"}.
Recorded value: {"value": 35.5, "unit": "°C"}
